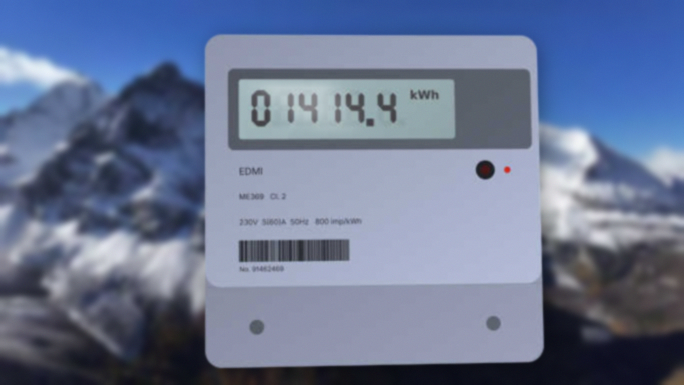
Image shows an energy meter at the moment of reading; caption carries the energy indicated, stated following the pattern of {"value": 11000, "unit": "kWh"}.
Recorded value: {"value": 1414.4, "unit": "kWh"}
